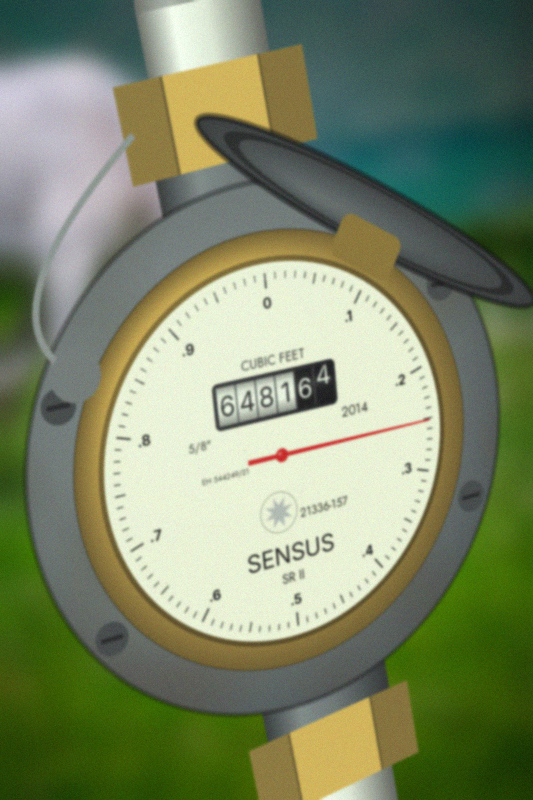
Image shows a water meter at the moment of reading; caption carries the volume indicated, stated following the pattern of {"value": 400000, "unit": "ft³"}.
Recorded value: {"value": 648164.25, "unit": "ft³"}
